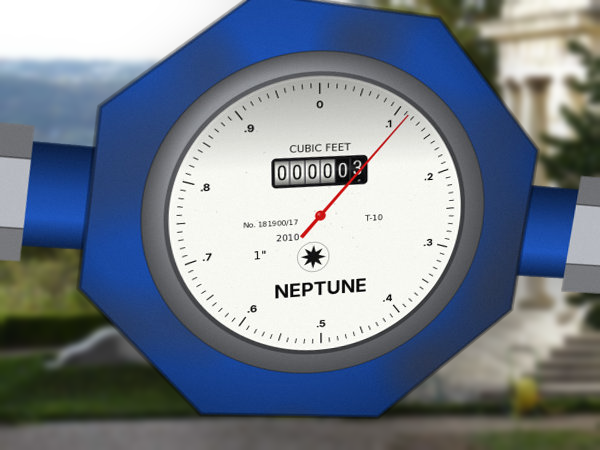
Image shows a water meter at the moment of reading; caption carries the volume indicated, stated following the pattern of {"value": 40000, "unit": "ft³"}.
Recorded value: {"value": 3.11, "unit": "ft³"}
